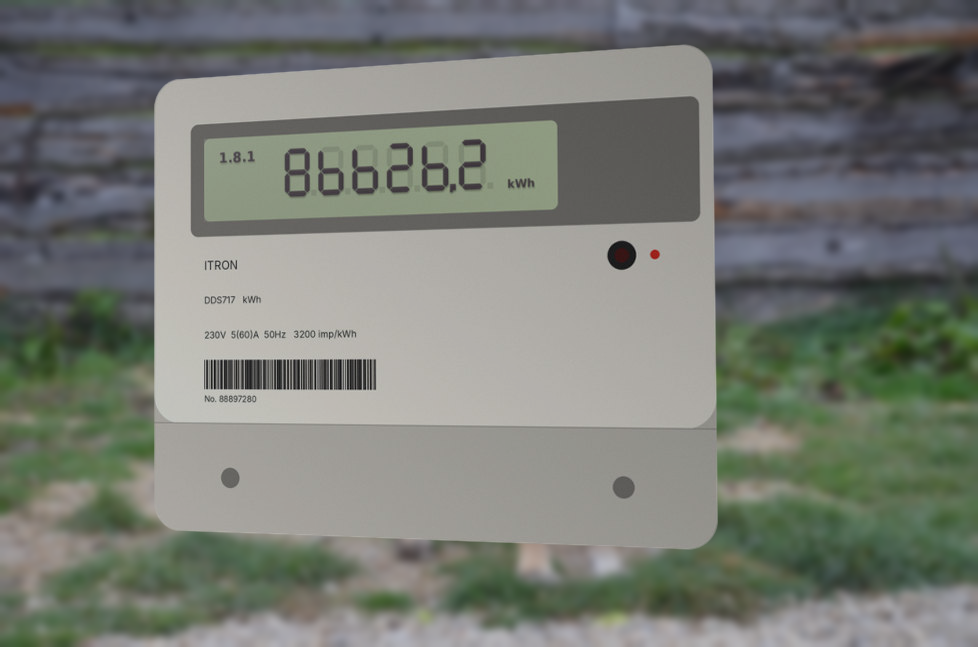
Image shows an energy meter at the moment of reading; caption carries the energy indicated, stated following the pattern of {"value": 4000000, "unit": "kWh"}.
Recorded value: {"value": 86626.2, "unit": "kWh"}
